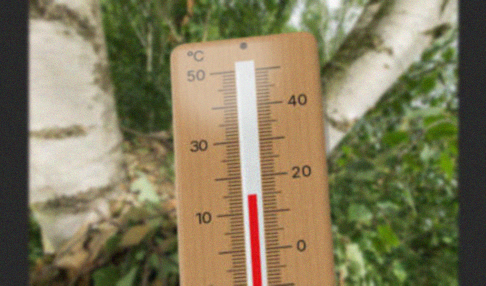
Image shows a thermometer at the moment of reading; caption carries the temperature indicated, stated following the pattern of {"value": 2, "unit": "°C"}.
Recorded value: {"value": 15, "unit": "°C"}
